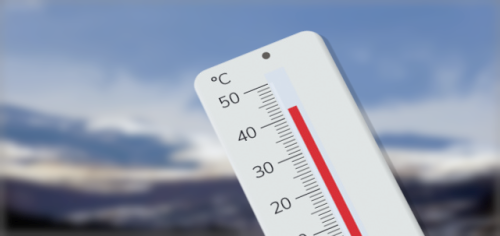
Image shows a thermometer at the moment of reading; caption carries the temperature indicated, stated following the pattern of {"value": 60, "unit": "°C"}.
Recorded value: {"value": 42, "unit": "°C"}
